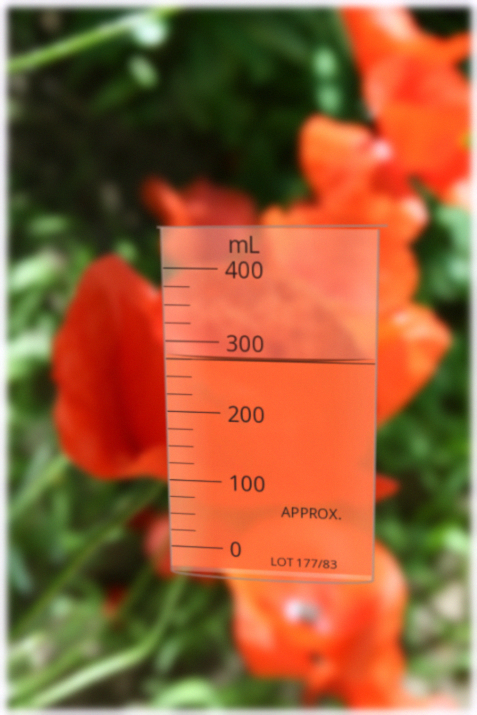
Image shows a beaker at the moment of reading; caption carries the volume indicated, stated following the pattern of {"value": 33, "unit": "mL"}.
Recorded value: {"value": 275, "unit": "mL"}
